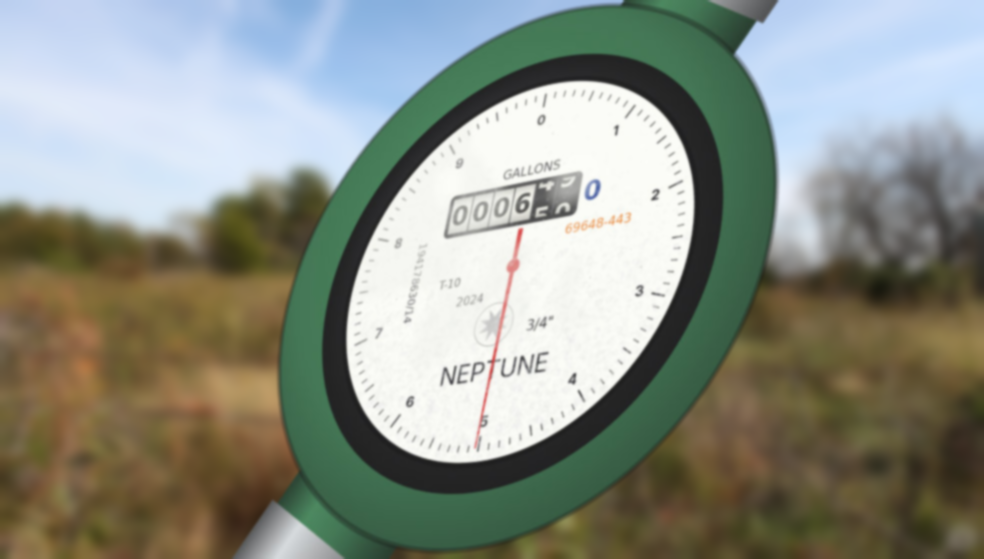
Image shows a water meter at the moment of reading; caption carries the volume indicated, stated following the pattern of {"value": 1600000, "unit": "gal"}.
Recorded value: {"value": 6495.0, "unit": "gal"}
